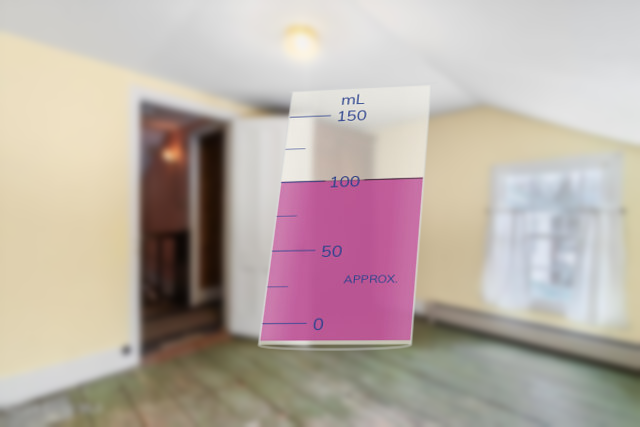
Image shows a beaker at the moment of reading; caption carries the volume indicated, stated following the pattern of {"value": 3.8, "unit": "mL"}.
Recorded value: {"value": 100, "unit": "mL"}
